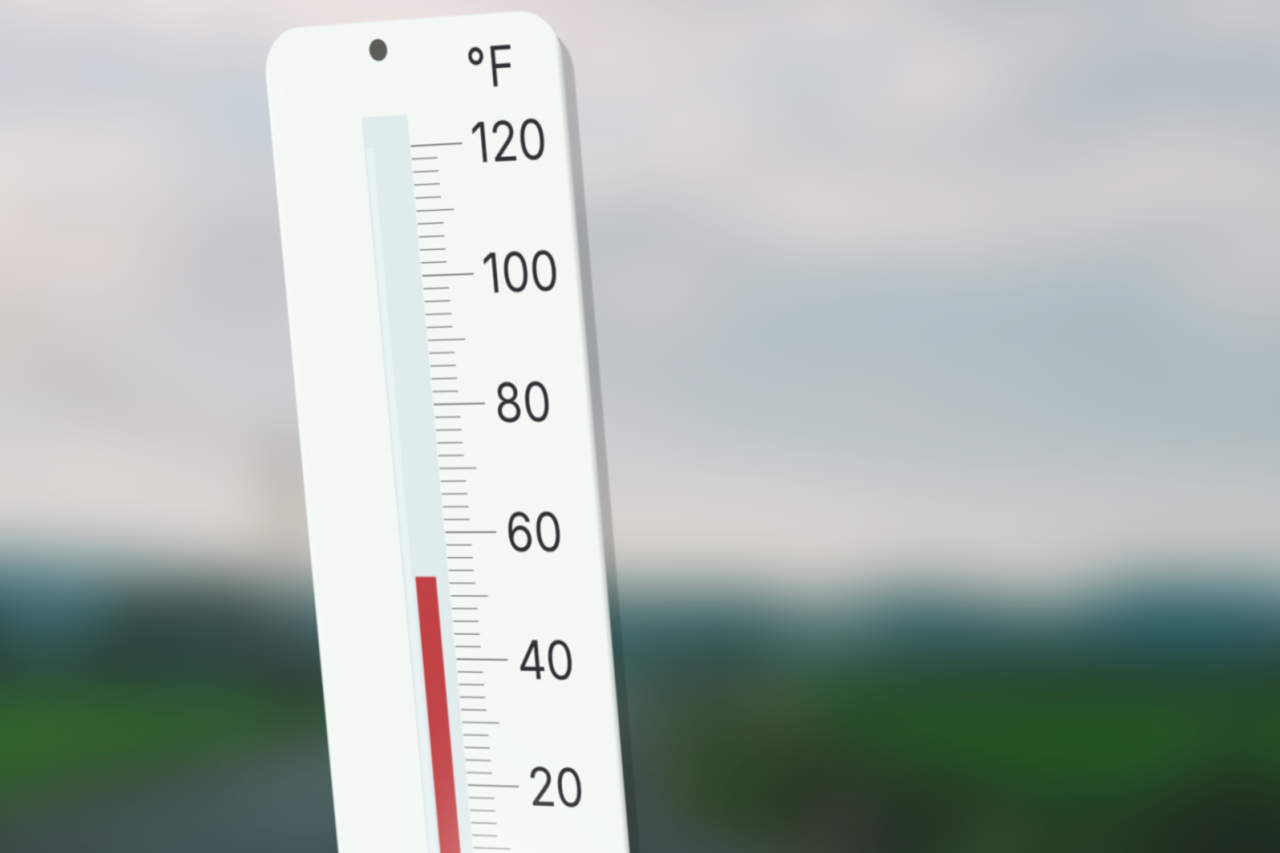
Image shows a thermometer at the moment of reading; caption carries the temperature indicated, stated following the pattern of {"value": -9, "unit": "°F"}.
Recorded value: {"value": 53, "unit": "°F"}
